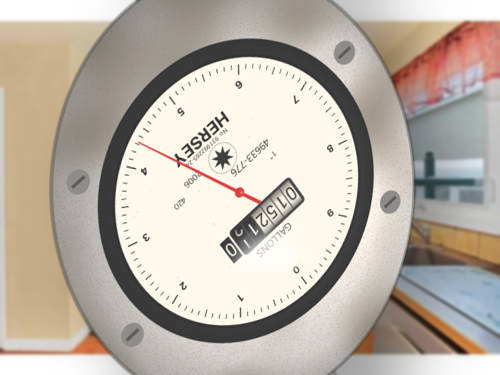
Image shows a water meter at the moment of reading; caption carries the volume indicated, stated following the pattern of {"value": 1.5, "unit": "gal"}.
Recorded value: {"value": 152114.3, "unit": "gal"}
